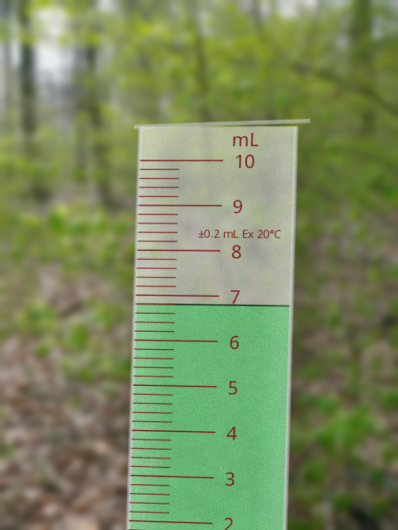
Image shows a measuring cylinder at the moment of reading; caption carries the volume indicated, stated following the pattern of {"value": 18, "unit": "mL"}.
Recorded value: {"value": 6.8, "unit": "mL"}
